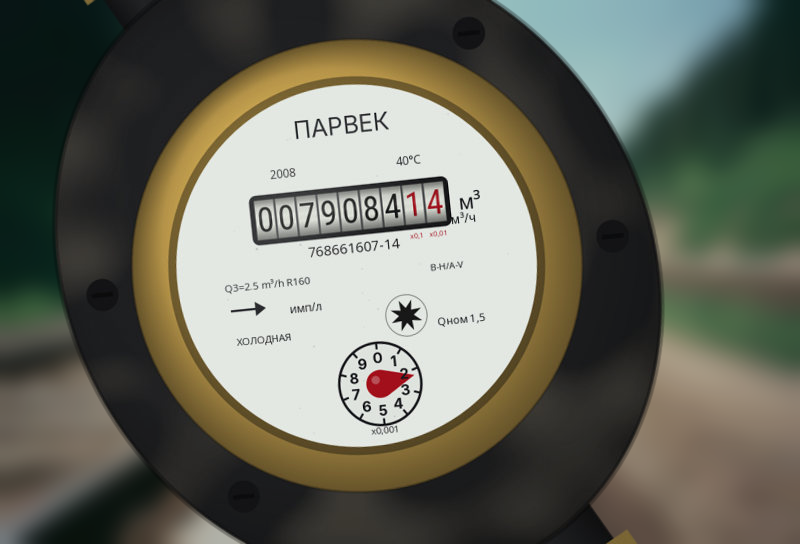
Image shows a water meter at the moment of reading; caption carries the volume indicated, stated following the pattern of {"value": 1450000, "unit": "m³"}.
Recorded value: {"value": 79084.142, "unit": "m³"}
